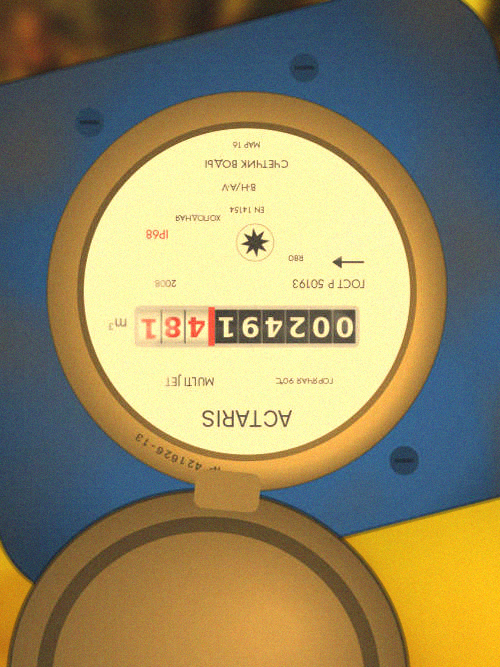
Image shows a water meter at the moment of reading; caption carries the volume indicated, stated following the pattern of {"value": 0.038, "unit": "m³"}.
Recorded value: {"value": 2491.481, "unit": "m³"}
